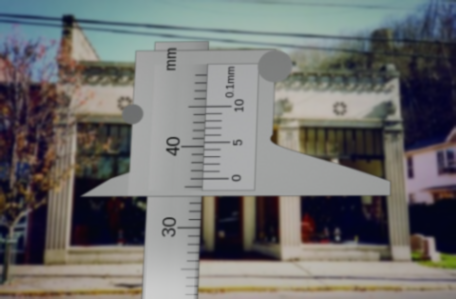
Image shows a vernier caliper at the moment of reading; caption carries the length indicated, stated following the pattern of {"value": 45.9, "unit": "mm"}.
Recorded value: {"value": 36.0, "unit": "mm"}
